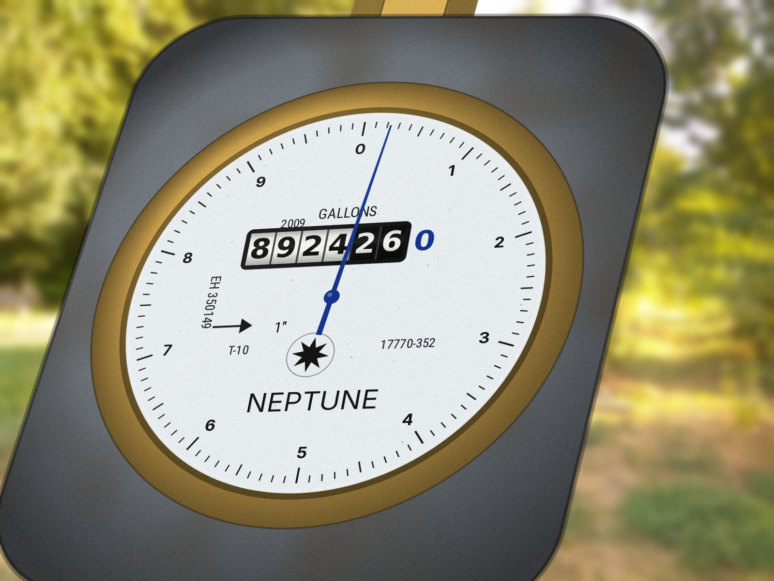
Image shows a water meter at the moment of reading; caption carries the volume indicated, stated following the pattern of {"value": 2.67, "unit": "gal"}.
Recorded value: {"value": 8924260.2, "unit": "gal"}
